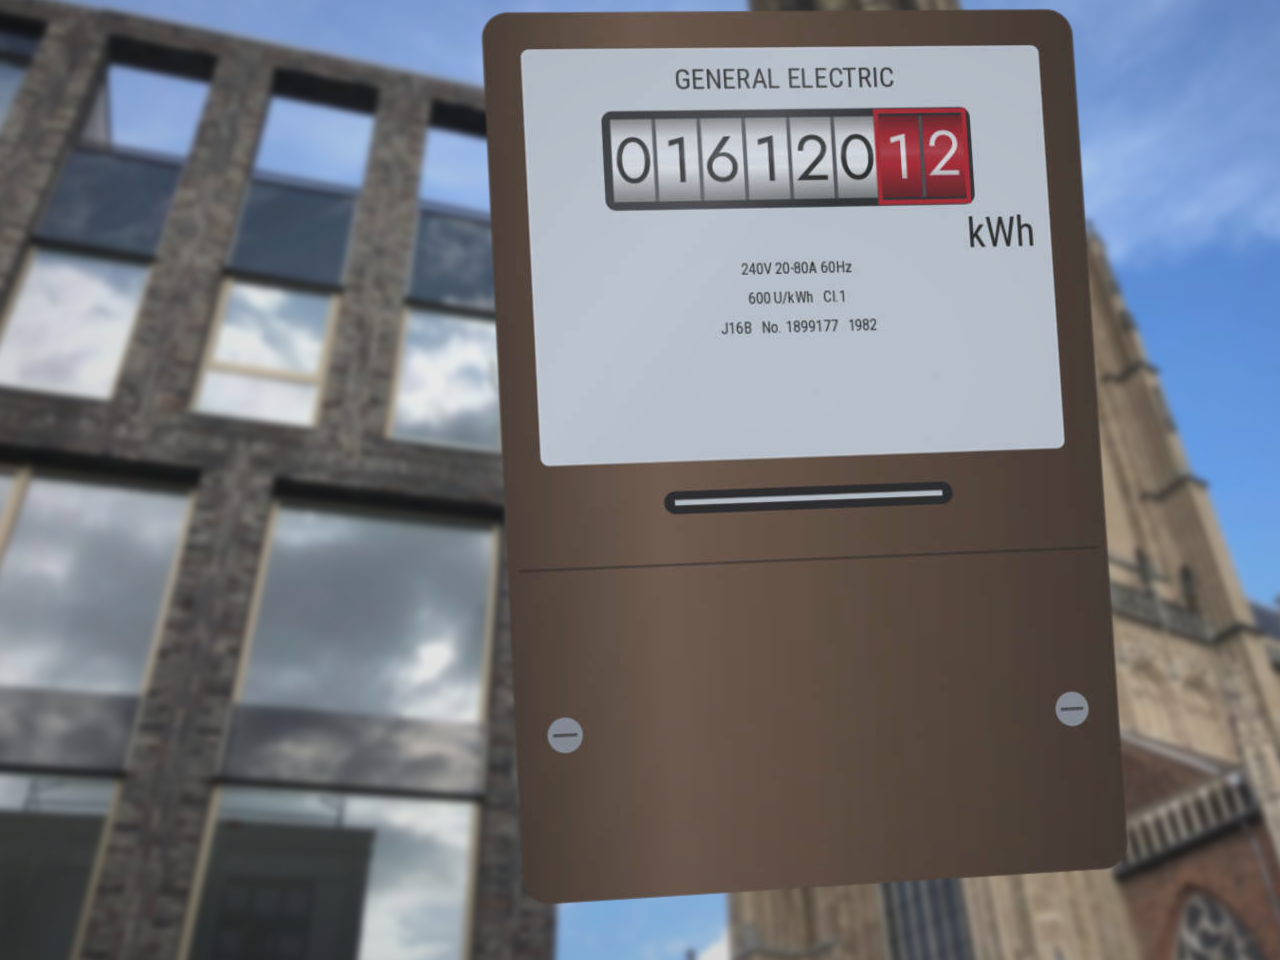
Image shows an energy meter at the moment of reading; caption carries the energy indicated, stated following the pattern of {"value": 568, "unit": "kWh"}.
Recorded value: {"value": 16120.12, "unit": "kWh"}
